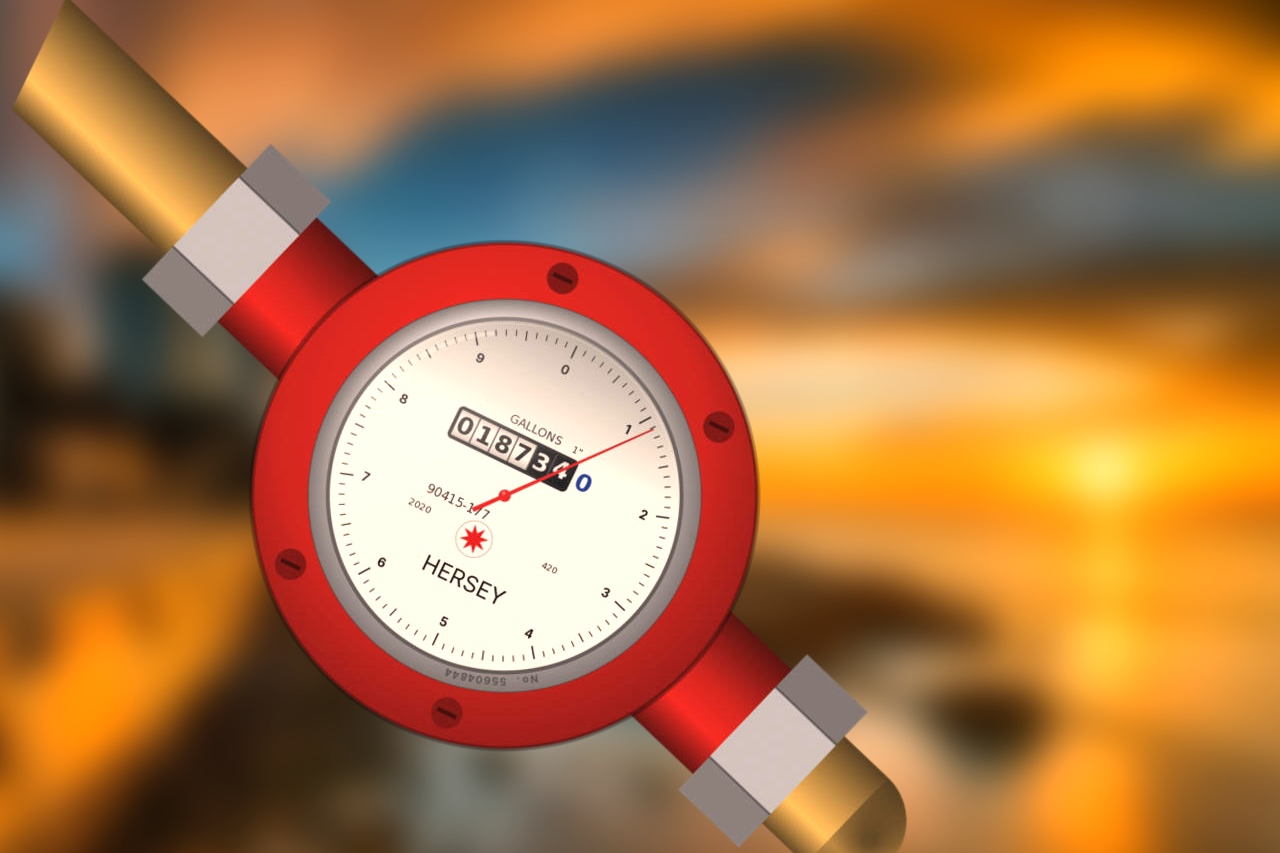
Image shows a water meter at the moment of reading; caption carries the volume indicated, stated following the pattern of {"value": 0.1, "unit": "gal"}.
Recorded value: {"value": 187341.1, "unit": "gal"}
